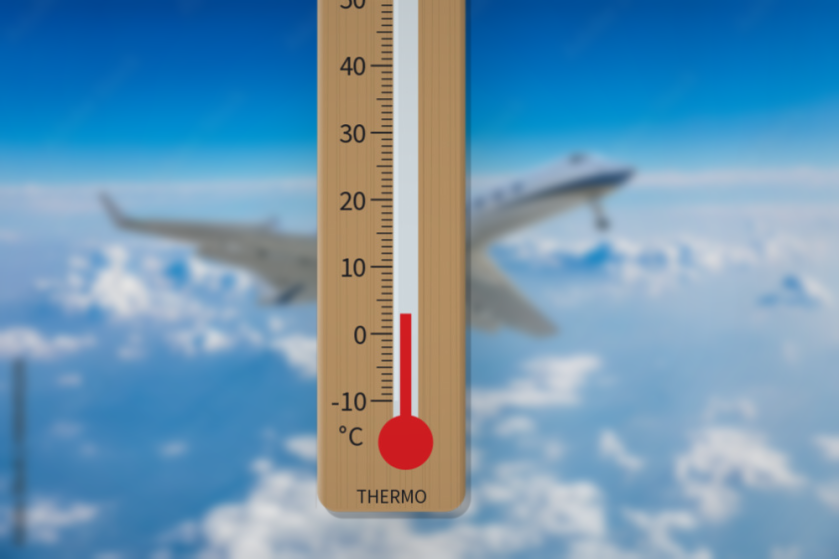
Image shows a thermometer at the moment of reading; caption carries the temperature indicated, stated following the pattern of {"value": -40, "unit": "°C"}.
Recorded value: {"value": 3, "unit": "°C"}
